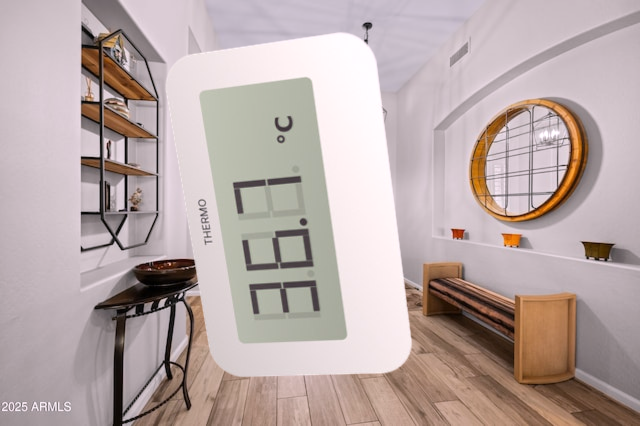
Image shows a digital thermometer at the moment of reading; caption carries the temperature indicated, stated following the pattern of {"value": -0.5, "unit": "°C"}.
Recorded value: {"value": 36.7, "unit": "°C"}
